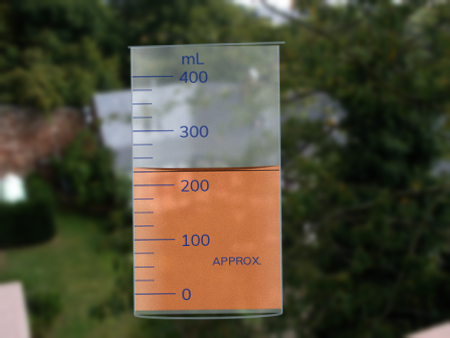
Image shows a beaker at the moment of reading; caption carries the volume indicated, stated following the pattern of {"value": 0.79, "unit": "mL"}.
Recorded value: {"value": 225, "unit": "mL"}
